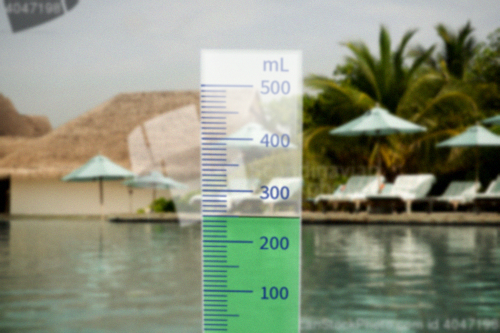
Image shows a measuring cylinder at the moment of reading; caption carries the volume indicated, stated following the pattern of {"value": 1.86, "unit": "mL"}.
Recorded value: {"value": 250, "unit": "mL"}
